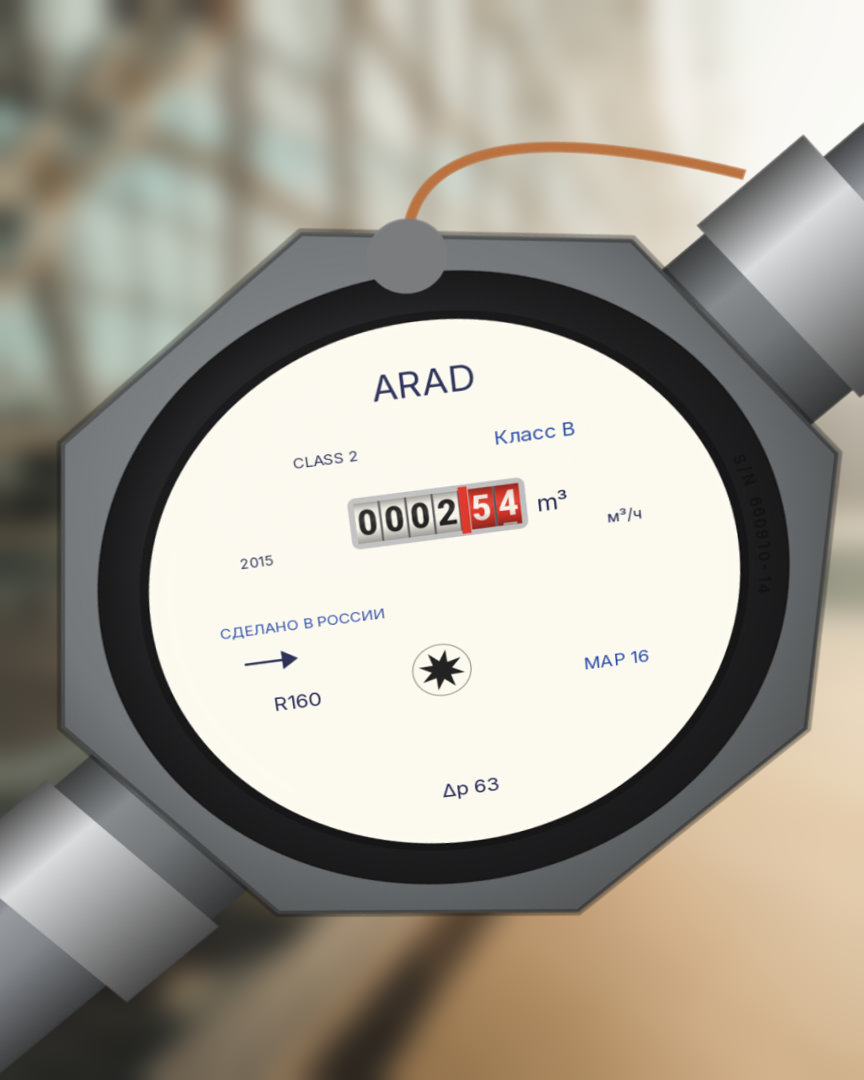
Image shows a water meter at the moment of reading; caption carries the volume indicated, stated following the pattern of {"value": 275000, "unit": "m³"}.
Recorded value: {"value": 2.54, "unit": "m³"}
